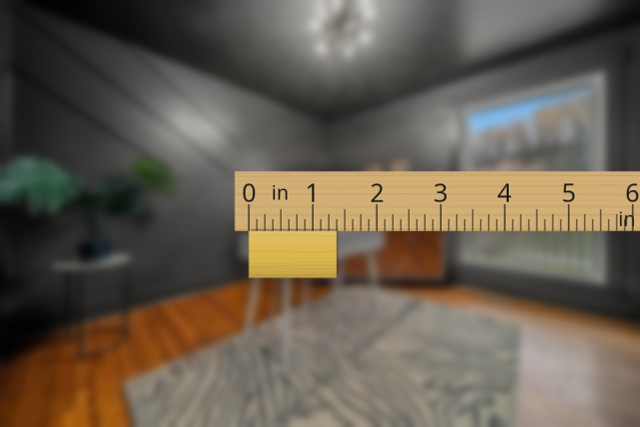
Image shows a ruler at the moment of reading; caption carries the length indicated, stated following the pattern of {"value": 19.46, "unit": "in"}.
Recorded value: {"value": 1.375, "unit": "in"}
